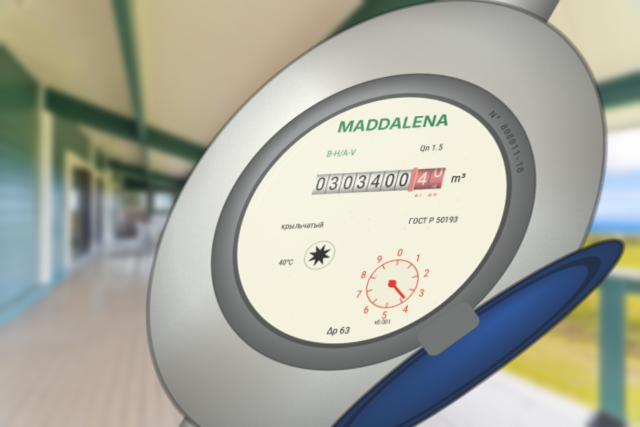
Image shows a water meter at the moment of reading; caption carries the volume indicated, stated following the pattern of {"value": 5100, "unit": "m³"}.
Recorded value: {"value": 303400.403, "unit": "m³"}
